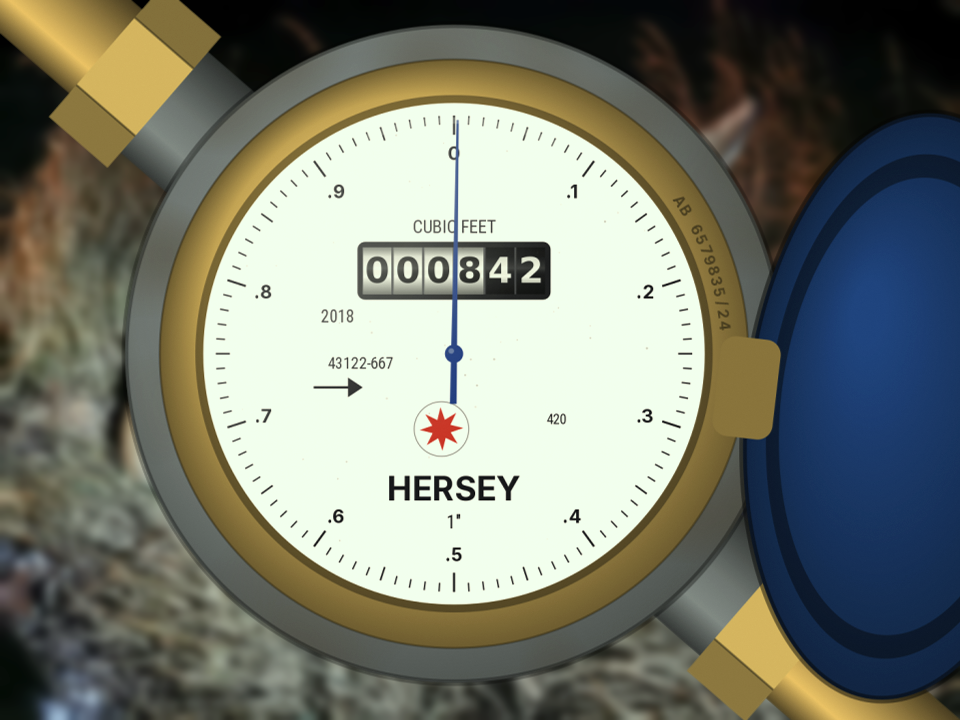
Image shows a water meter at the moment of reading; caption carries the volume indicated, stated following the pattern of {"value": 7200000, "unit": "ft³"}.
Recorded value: {"value": 842.00, "unit": "ft³"}
